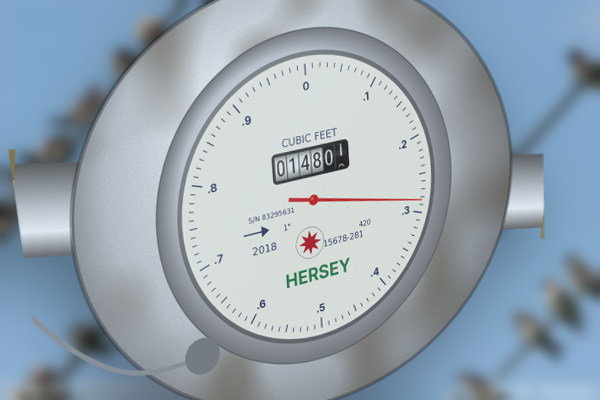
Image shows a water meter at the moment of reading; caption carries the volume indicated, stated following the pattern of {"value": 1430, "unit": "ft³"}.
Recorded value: {"value": 14801.28, "unit": "ft³"}
